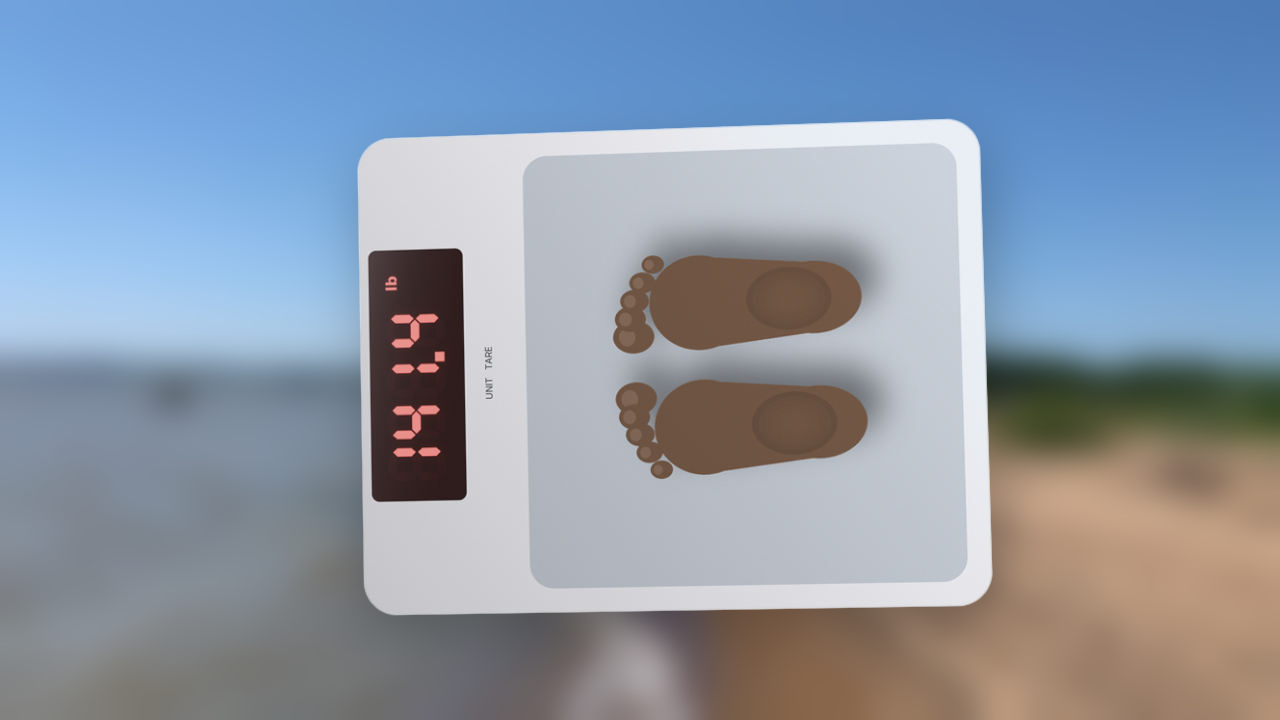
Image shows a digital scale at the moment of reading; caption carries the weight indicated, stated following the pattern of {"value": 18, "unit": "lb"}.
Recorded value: {"value": 141.4, "unit": "lb"}
